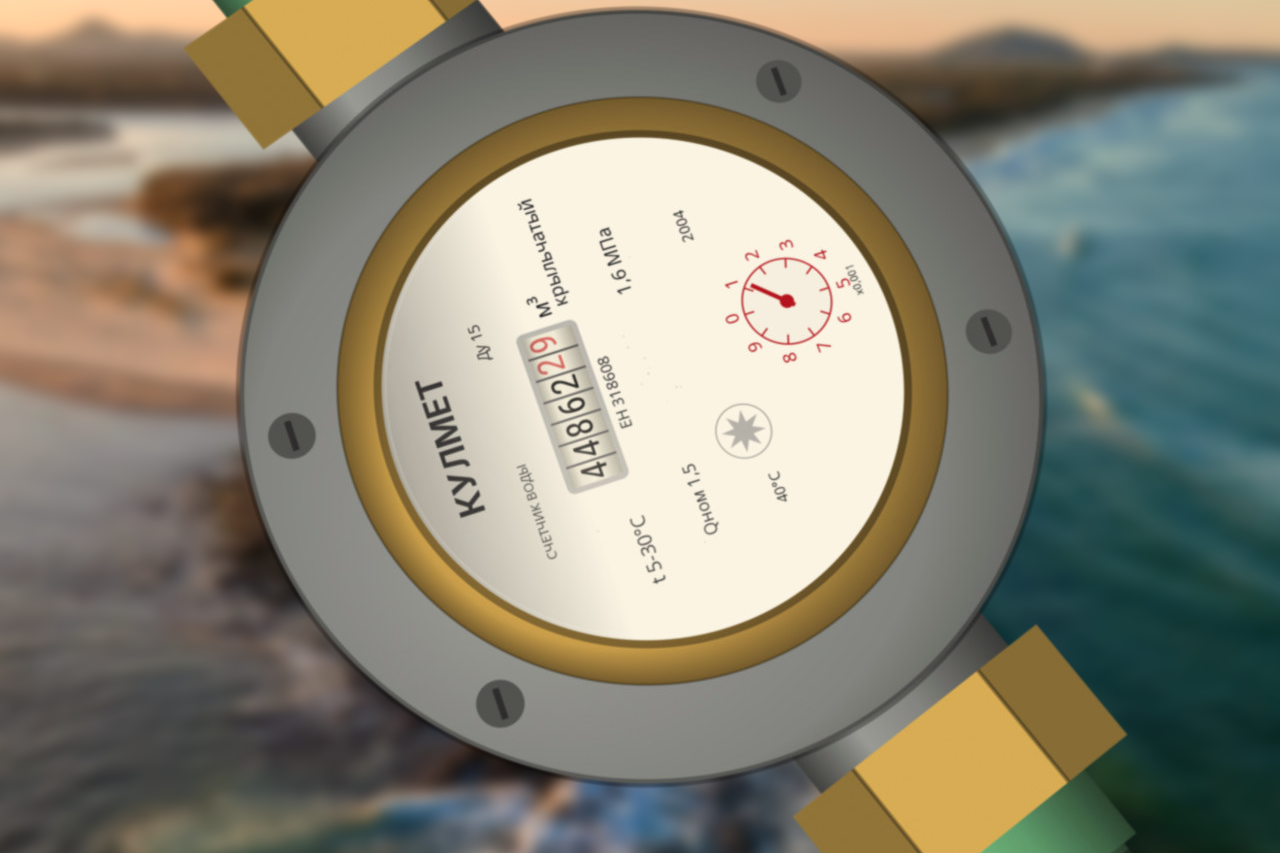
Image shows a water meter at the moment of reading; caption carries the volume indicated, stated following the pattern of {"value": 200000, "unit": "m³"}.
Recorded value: {"value": 44862.291, "unit": "m³"}
